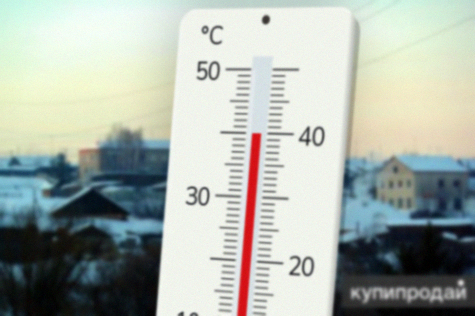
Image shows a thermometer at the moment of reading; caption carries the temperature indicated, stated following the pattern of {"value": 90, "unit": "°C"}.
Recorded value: {"value": 40, "unit": "°C"}
